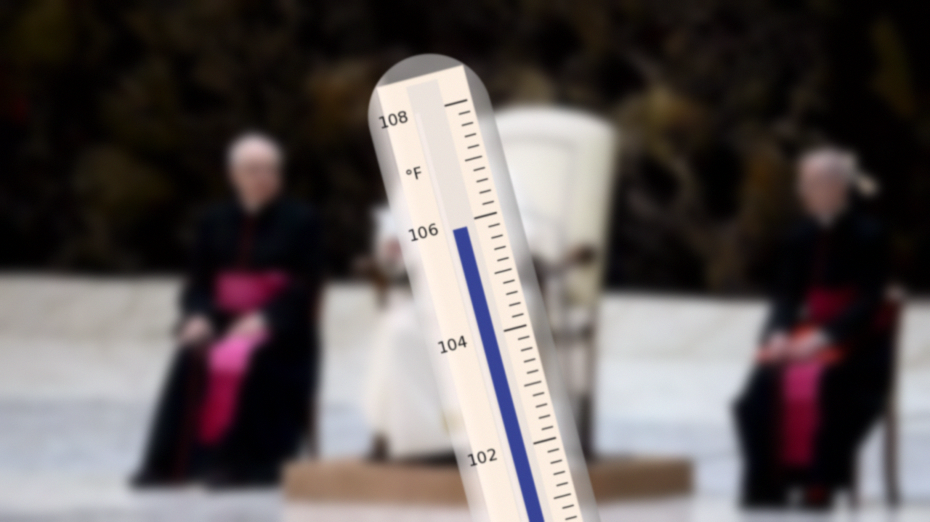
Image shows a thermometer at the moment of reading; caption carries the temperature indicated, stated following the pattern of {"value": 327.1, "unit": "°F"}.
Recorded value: {"value": 105.9, "unit": "°F"}
